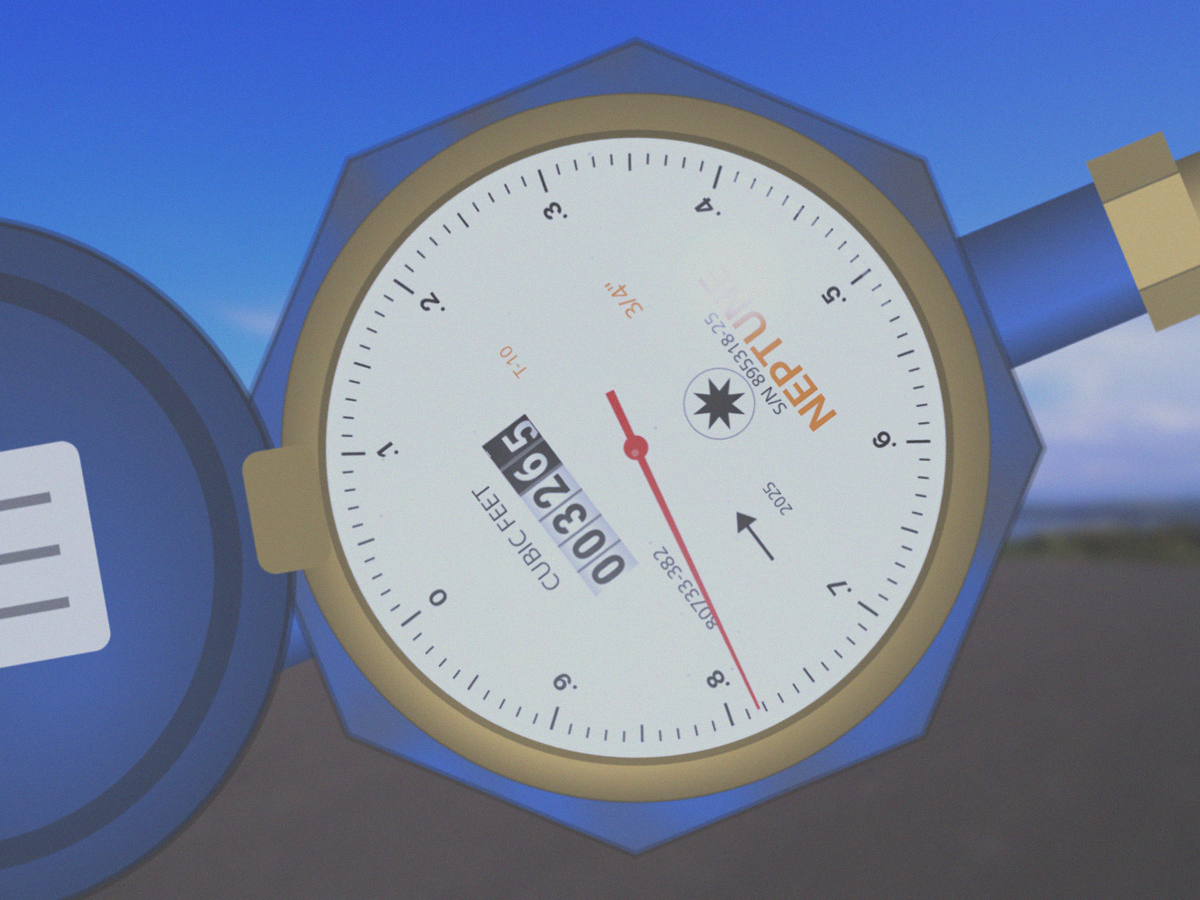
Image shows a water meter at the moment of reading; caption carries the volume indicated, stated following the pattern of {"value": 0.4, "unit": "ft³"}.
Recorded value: {"value": 3264.78, "unit": "ft³"}
